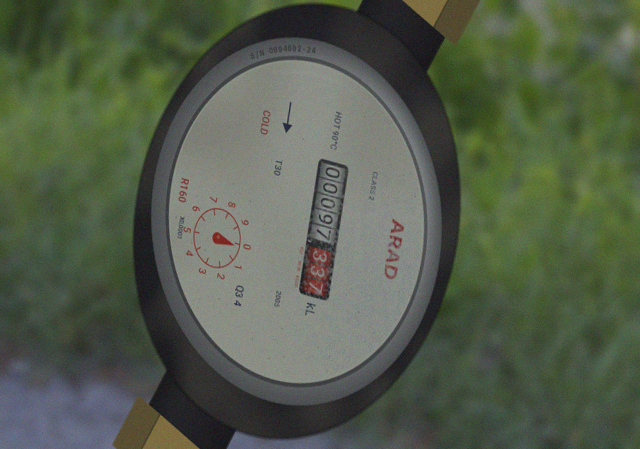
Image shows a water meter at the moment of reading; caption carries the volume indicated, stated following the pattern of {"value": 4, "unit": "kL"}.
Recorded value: {"value": 97.3370, "unit": "kL"}
